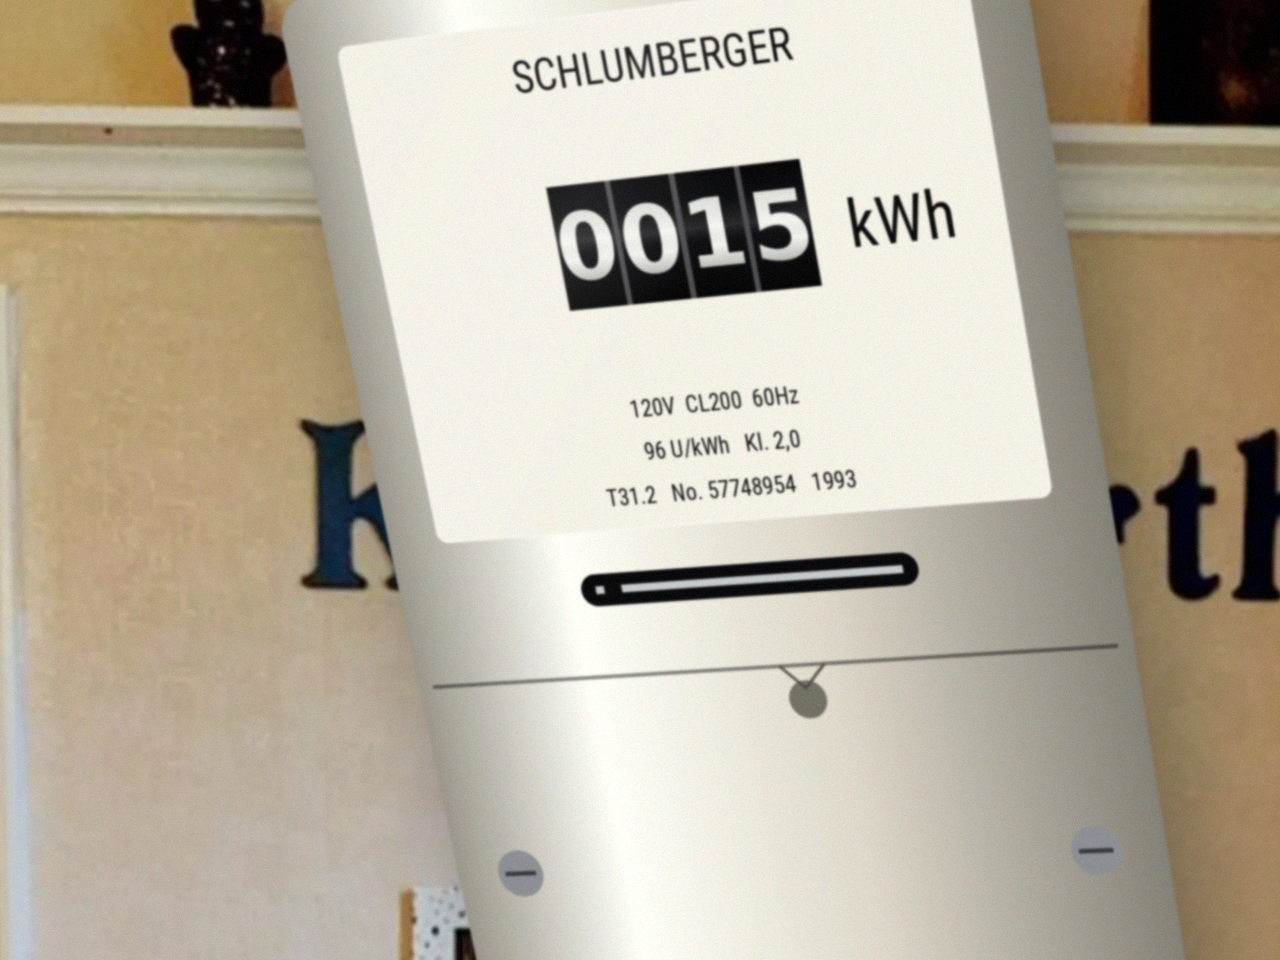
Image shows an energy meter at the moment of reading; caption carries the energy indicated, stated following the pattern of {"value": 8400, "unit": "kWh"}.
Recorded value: {"value": 15, "unit": "kWh"}
